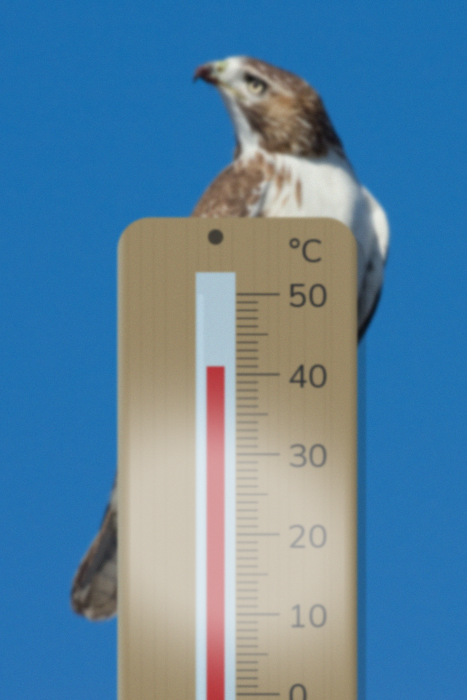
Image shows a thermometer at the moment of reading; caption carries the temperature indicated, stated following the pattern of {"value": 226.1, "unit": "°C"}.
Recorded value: {"value": 41, "unit": "°C"}
